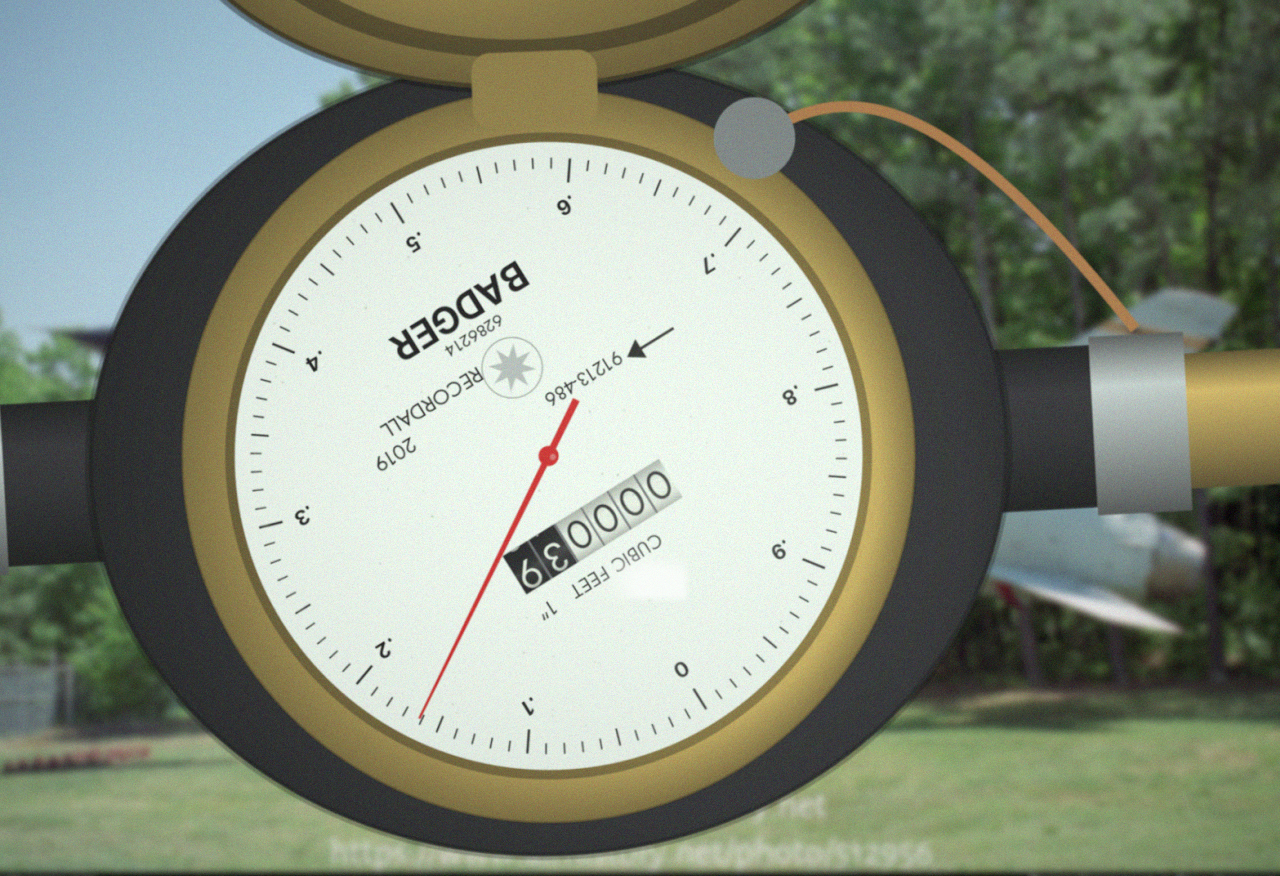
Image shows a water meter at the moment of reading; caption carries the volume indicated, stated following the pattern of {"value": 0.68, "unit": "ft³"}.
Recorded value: {"value": 39.16, "unit": "ft³"}
